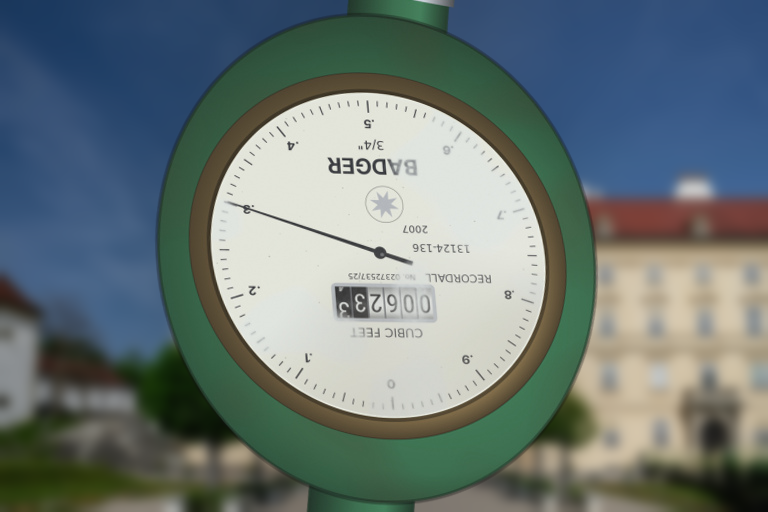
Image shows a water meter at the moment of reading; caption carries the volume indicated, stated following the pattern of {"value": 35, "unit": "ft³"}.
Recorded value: {"value": 6233.30, "unit": "ft³"}
